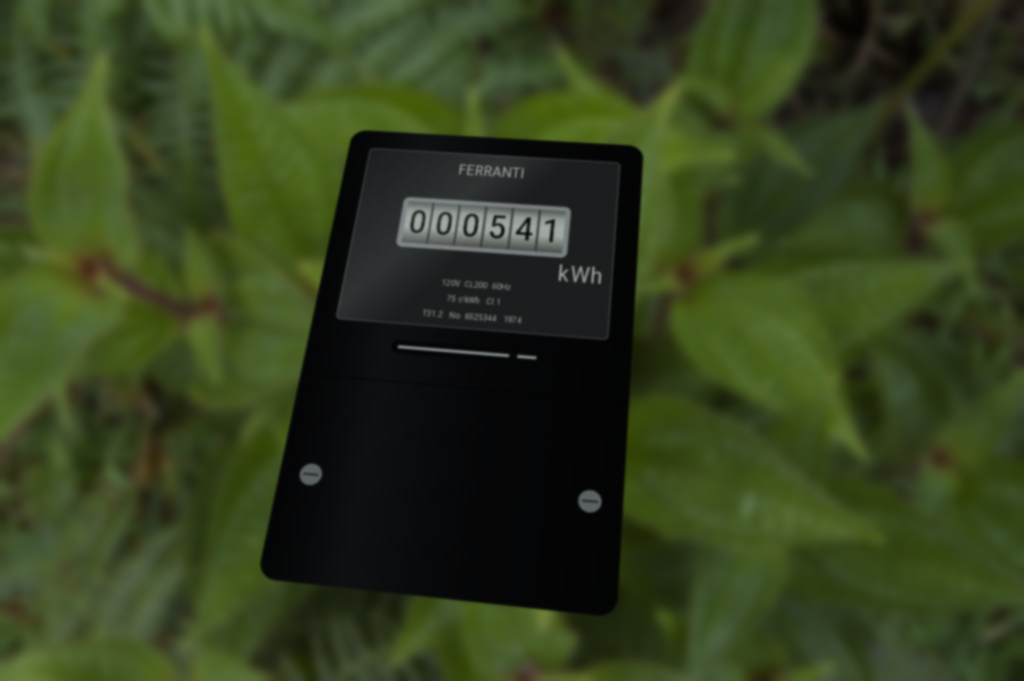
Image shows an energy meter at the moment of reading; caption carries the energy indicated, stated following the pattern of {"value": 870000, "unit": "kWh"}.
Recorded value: {"value": 541, "unit": "kWh"}
